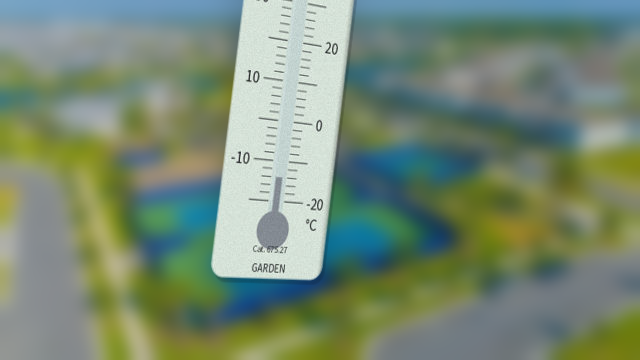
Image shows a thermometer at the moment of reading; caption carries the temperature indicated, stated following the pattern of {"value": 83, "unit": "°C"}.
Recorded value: {"value": -14, "unit": "°C"}
